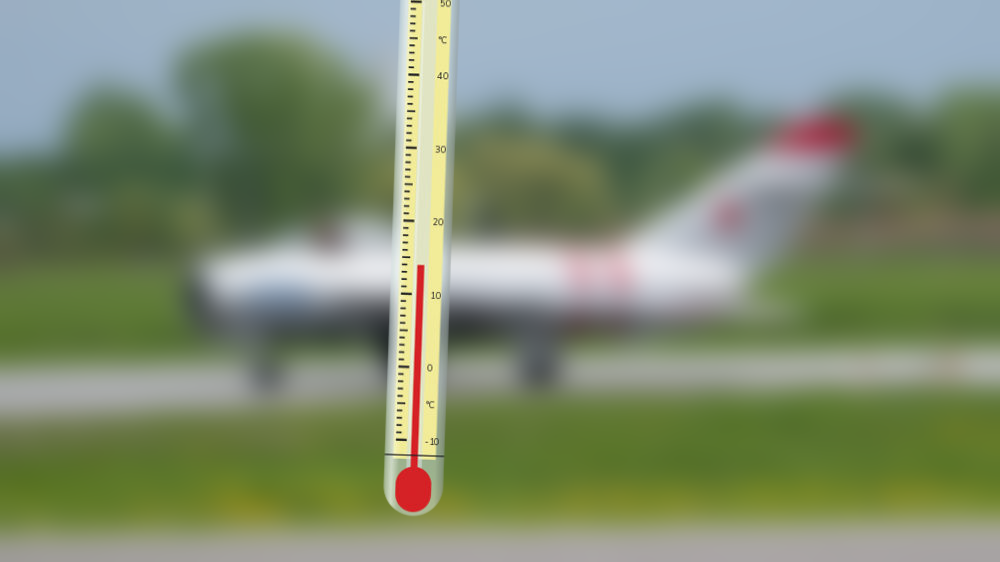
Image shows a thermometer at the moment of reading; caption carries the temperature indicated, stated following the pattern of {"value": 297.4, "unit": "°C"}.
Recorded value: {"value": 14, "unit": "°C"}
